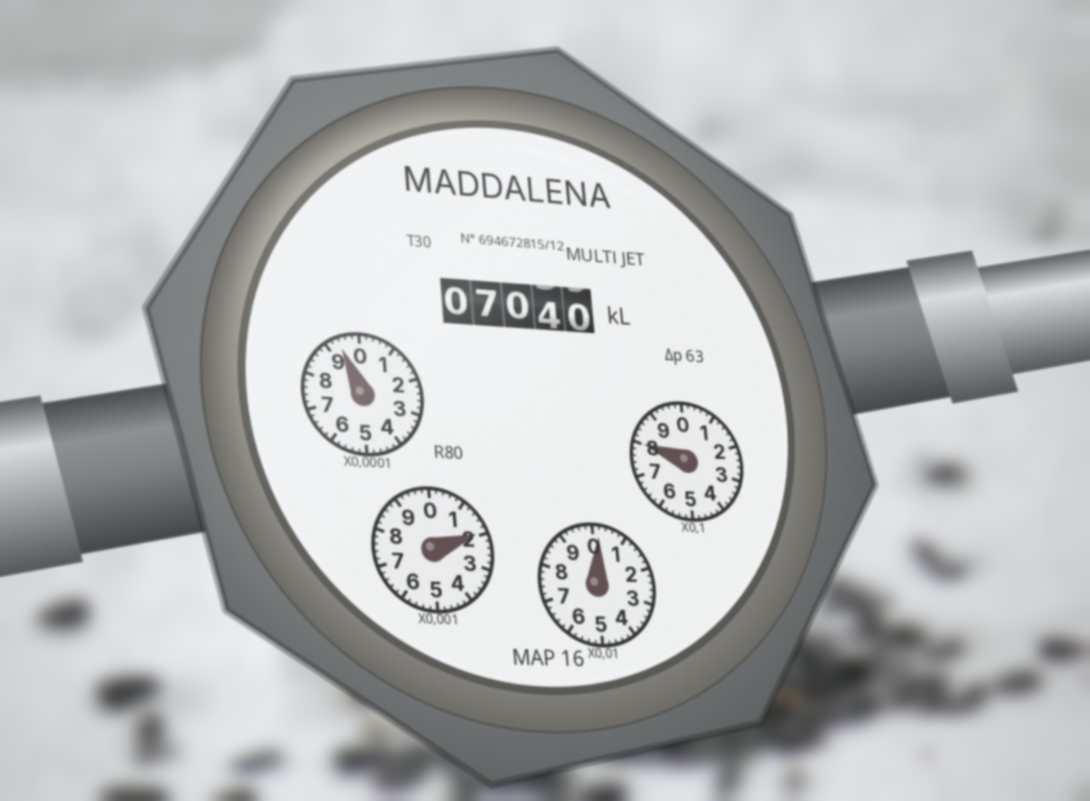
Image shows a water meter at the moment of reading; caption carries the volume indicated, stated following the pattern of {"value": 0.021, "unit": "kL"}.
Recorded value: {"value": 7039.8019, "unit": "kL"}
